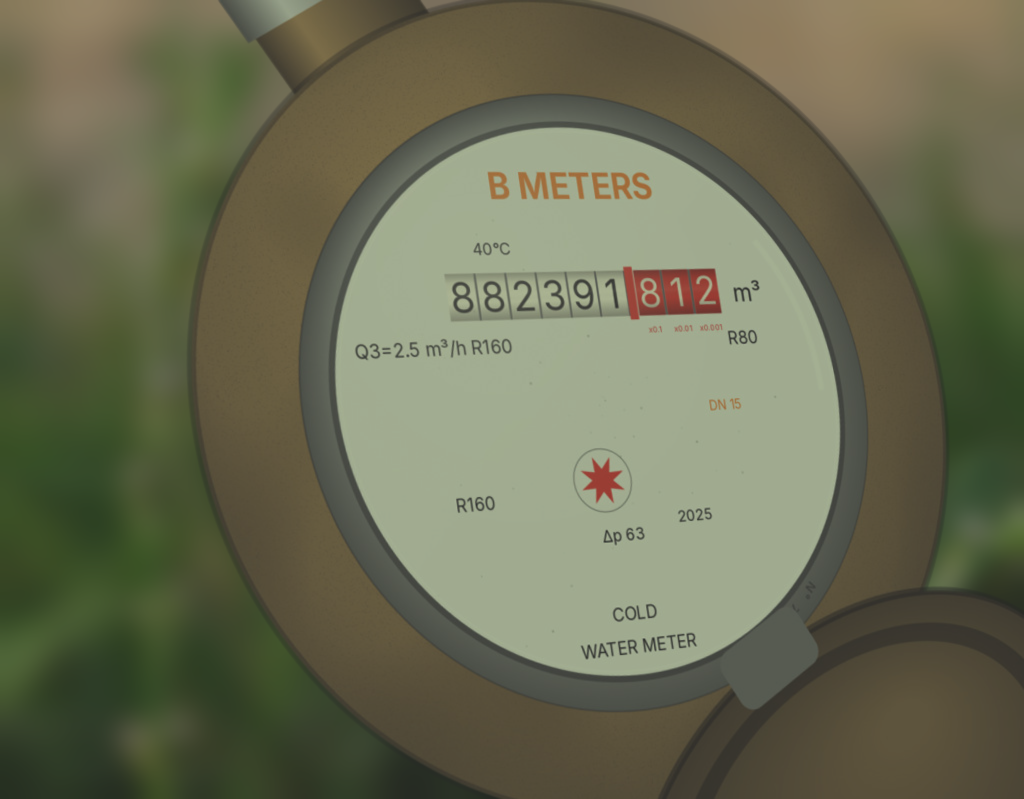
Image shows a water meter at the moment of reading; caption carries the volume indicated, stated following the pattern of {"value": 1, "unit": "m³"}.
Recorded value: {"value": 882391.812, "unit": "m³"}
